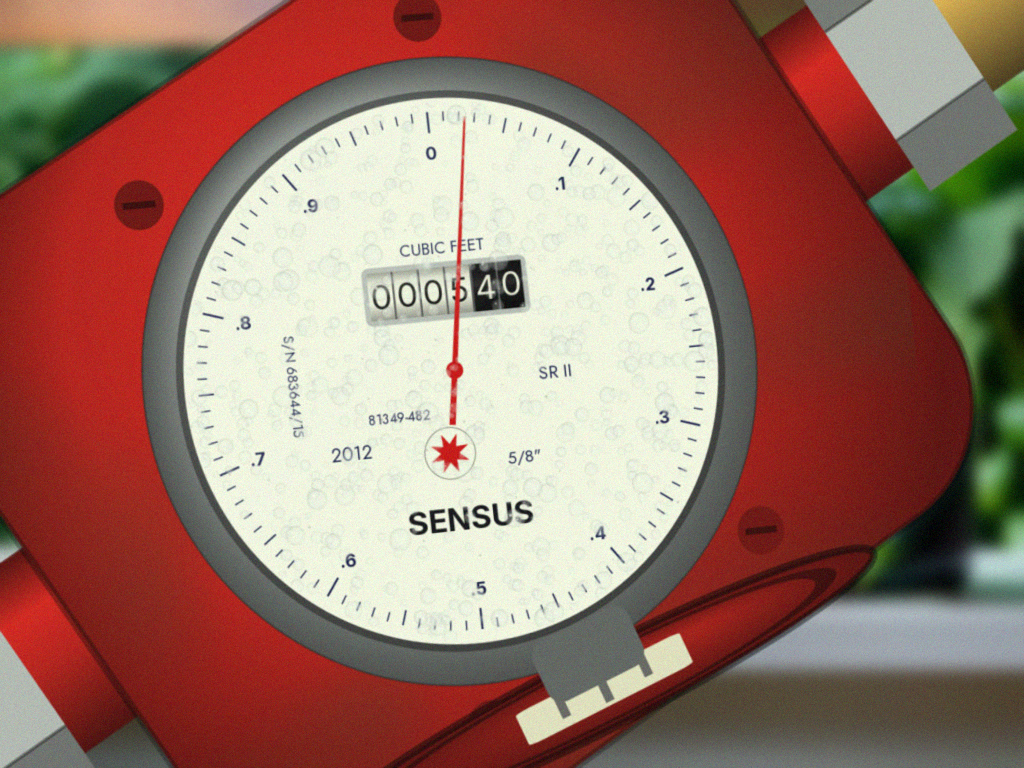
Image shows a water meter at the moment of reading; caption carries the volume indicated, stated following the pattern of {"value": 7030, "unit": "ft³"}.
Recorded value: {"value": 540.02, "unit": "ft³"}
